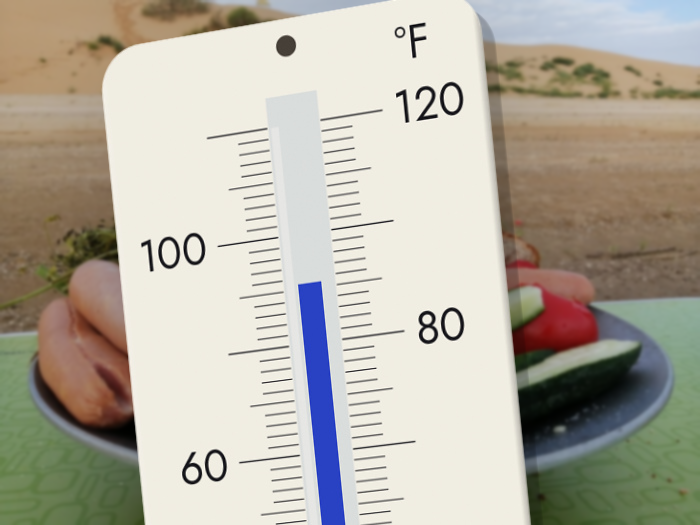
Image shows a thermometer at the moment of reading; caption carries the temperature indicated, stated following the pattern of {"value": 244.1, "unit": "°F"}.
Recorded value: {"value": 91, "unit": "°F"}
